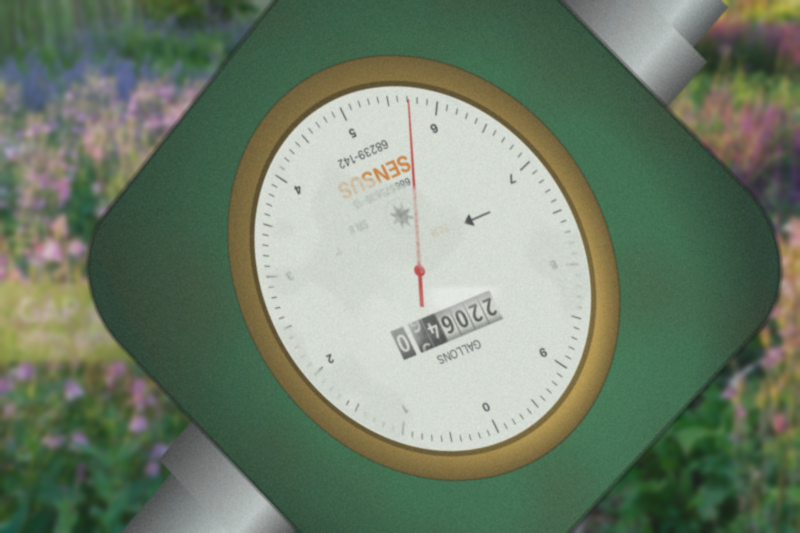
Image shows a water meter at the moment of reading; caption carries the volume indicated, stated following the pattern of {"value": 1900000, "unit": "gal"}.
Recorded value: {"value": 2206455.7, "unit": "gal"}
